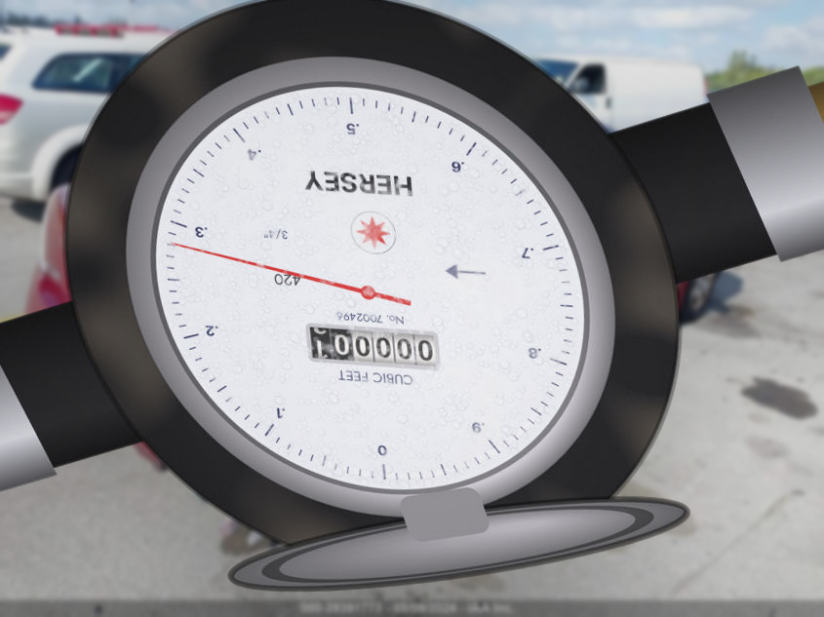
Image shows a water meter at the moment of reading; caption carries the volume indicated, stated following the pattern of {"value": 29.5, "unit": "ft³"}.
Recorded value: {"value": 1.28, "unit": "ft³"}
